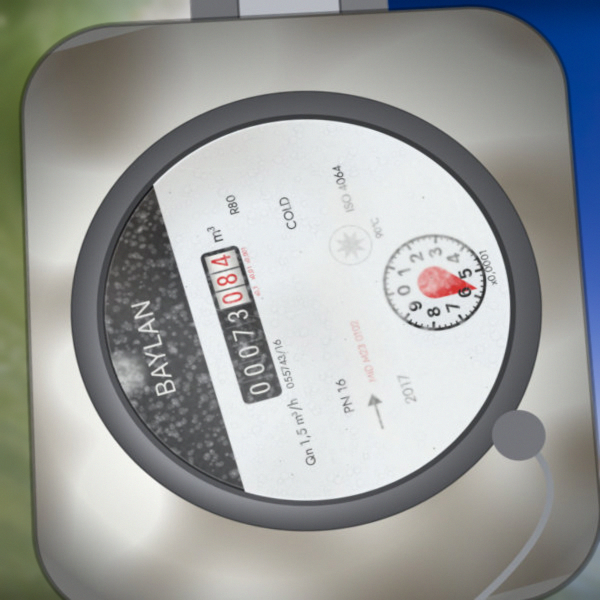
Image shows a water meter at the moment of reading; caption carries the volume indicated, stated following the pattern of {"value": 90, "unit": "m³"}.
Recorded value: {"value": 73.0845, "unit": "m³"}
